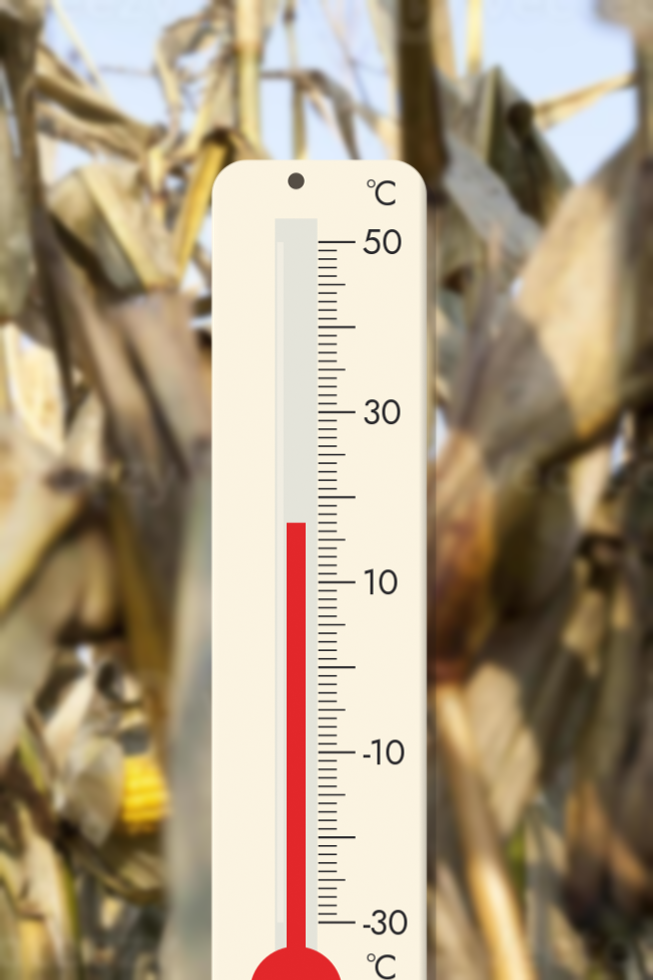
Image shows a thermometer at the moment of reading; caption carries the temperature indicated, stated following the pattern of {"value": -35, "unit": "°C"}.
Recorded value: {"value": 17, "unit": "°C"}
